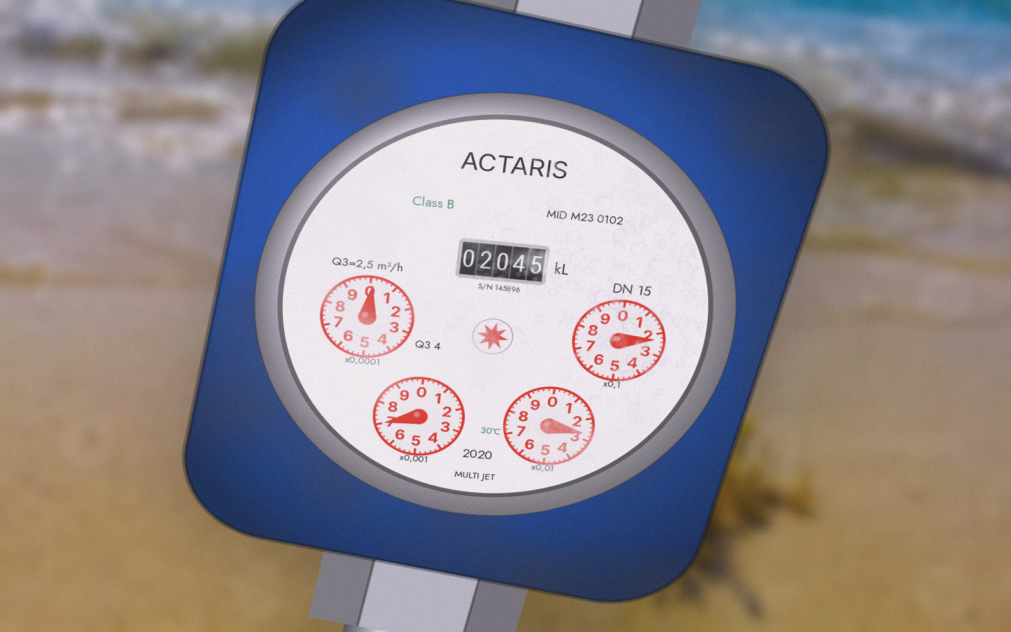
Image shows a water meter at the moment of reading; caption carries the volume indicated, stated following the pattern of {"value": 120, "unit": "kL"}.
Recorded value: {"value": 2045.2270, "unit": "kL"}
